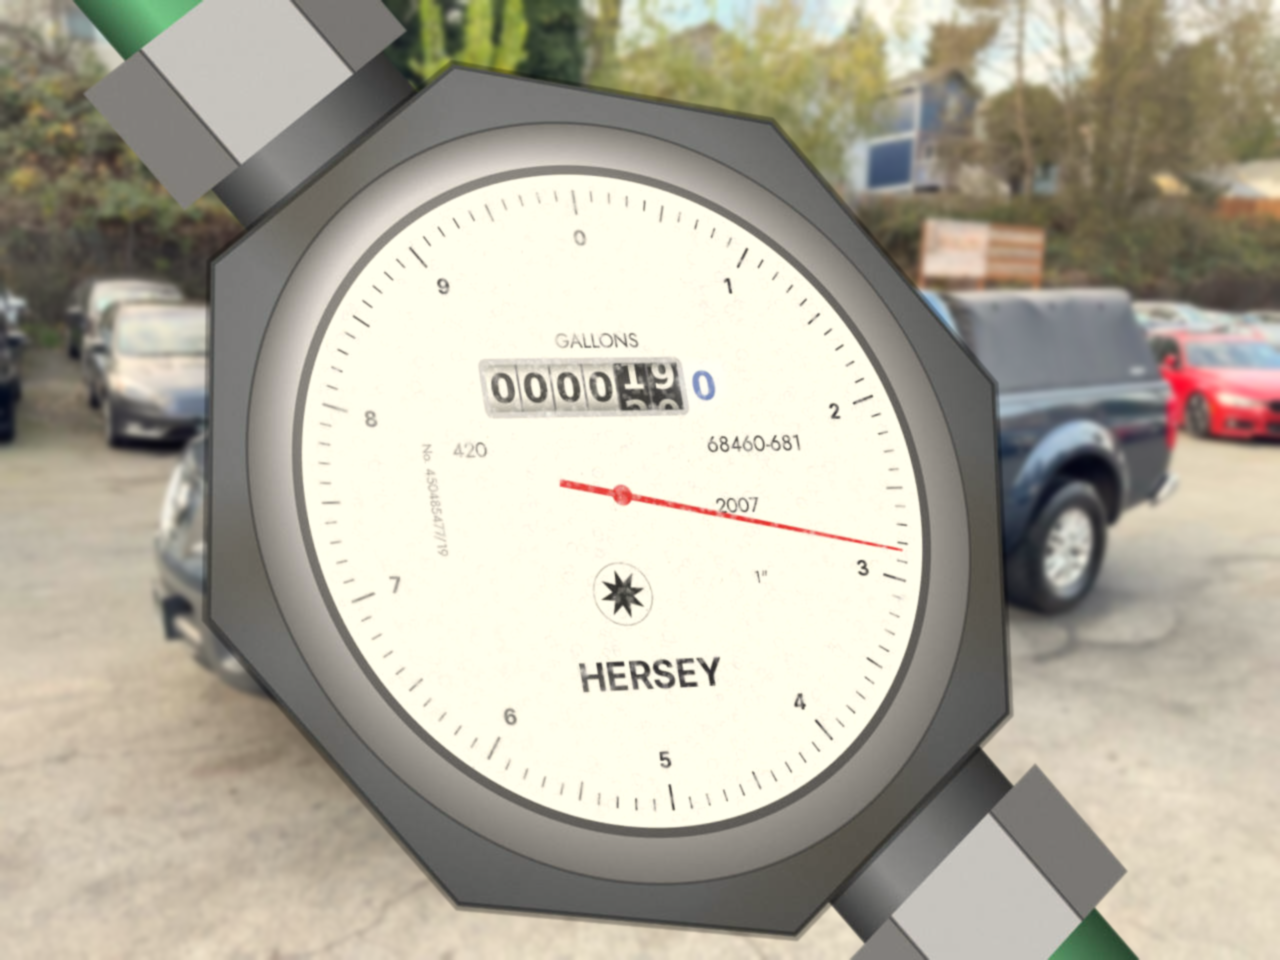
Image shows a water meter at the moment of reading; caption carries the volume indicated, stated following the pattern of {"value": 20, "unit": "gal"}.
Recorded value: {"value": 192.8, "unit": "gal"}
